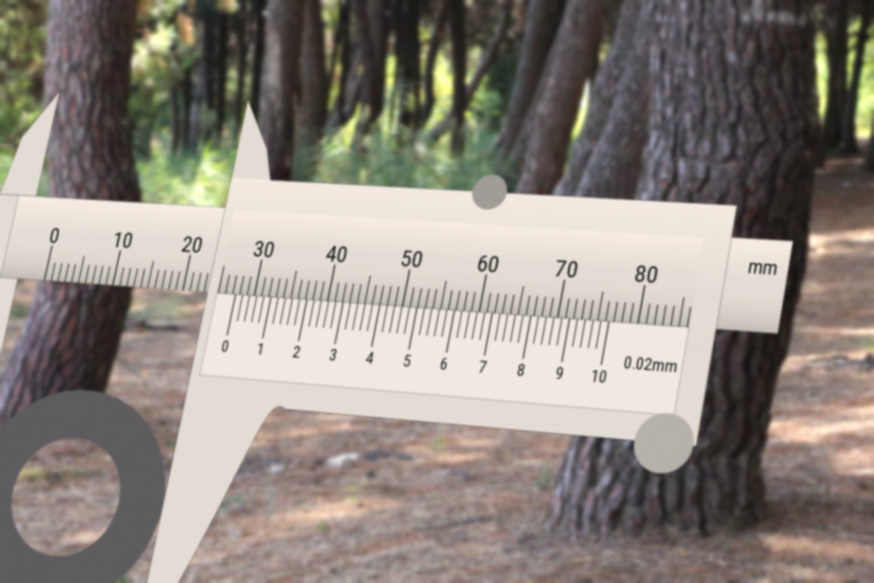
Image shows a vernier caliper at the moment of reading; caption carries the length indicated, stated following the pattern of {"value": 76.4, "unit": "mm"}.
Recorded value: {"value": 27.4, "unit": "mm"}
